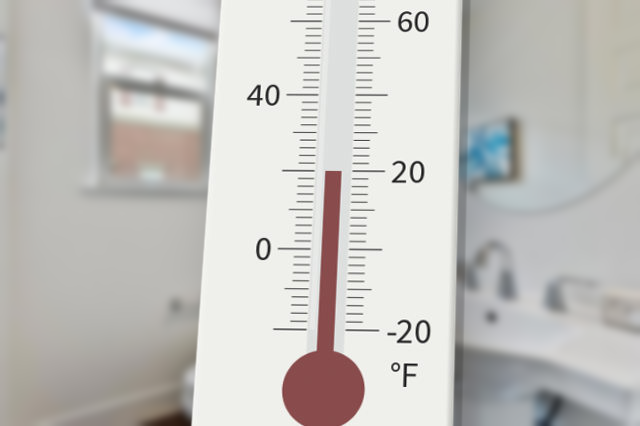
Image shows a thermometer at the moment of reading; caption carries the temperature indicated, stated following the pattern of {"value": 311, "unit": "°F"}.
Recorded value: {"value": 20, "unit": "°F"}
